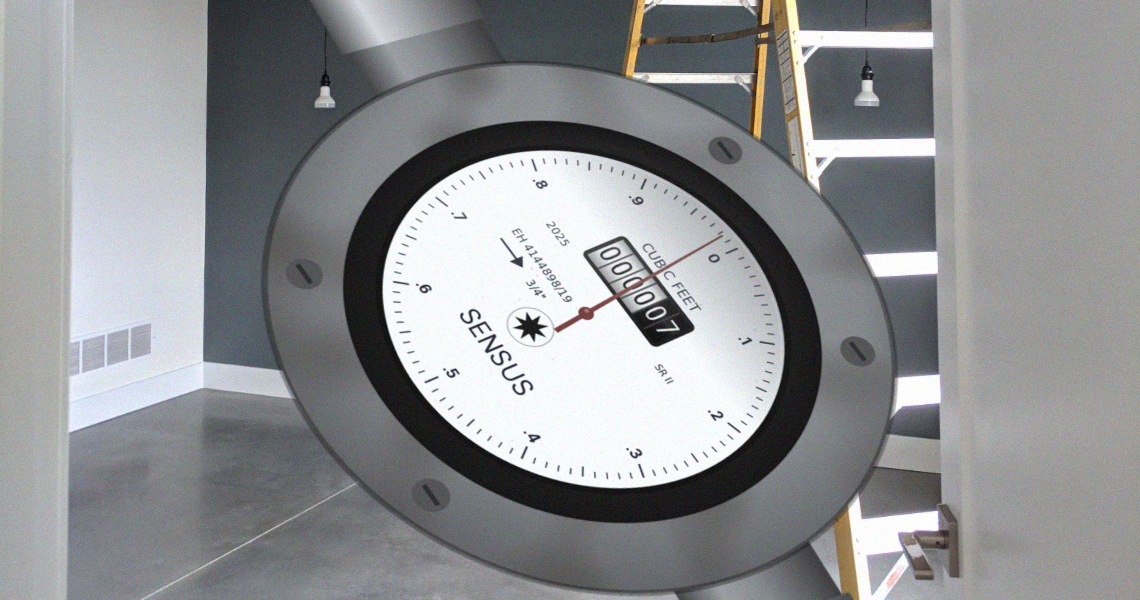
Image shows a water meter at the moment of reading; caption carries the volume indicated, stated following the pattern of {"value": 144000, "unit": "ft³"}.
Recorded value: {"value": 6.98, "unit": "ft³"}
